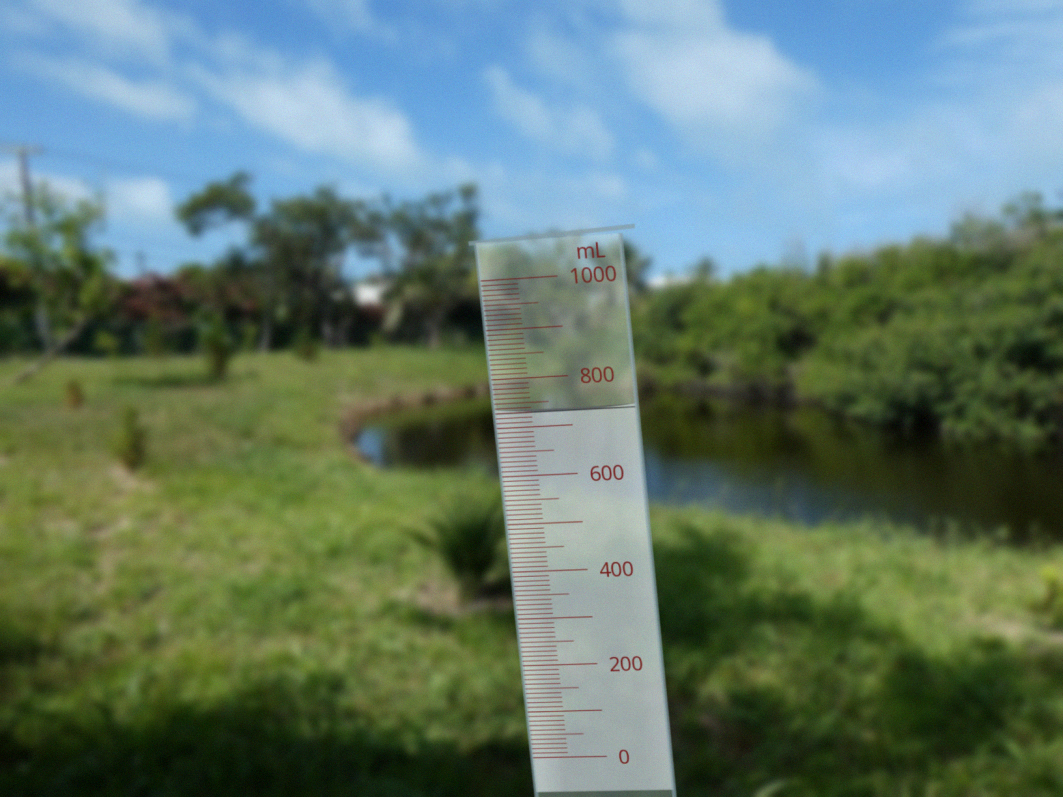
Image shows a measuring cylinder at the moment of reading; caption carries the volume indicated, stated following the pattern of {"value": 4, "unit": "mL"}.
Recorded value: {"value": 730, "unit": "mL"}
